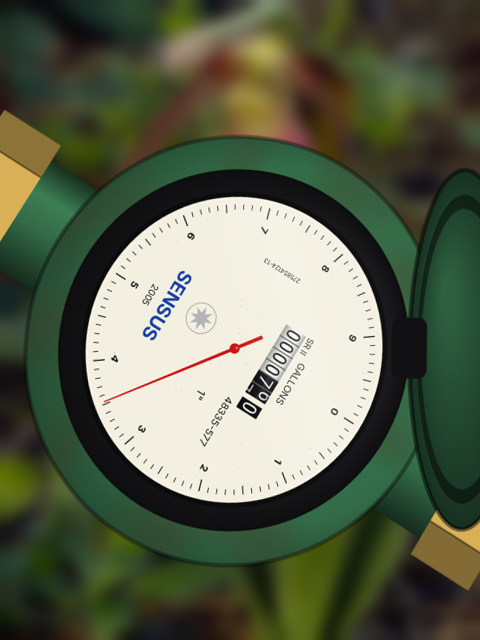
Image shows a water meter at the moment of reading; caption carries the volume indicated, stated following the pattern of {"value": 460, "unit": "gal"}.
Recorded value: {"value": 763.5, "unit": "gal"}
